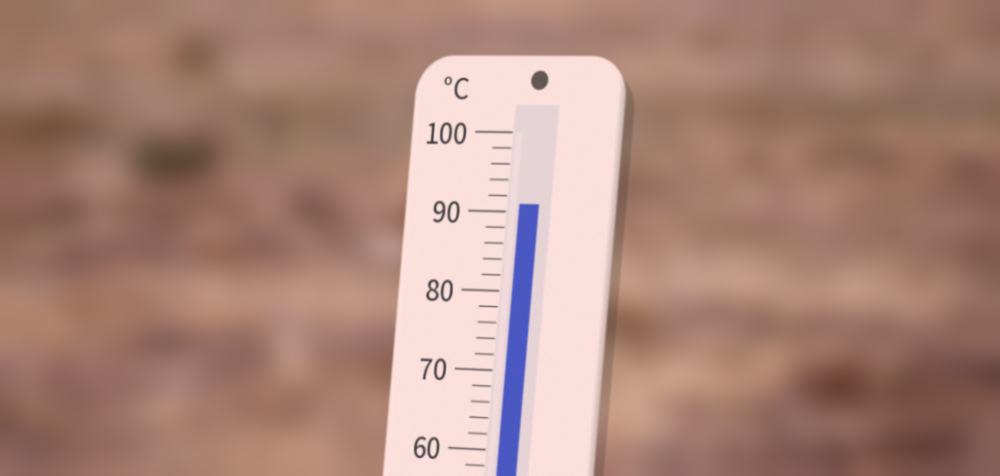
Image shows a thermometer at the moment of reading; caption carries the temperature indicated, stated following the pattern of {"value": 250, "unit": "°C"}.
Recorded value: {"value": 91, "unit": "°C"}
